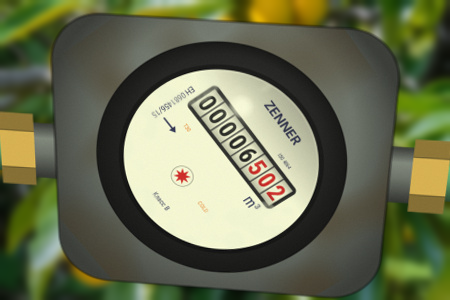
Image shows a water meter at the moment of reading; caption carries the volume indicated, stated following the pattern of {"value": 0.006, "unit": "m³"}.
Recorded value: {"value": 6.502, "unit": "m³"}
